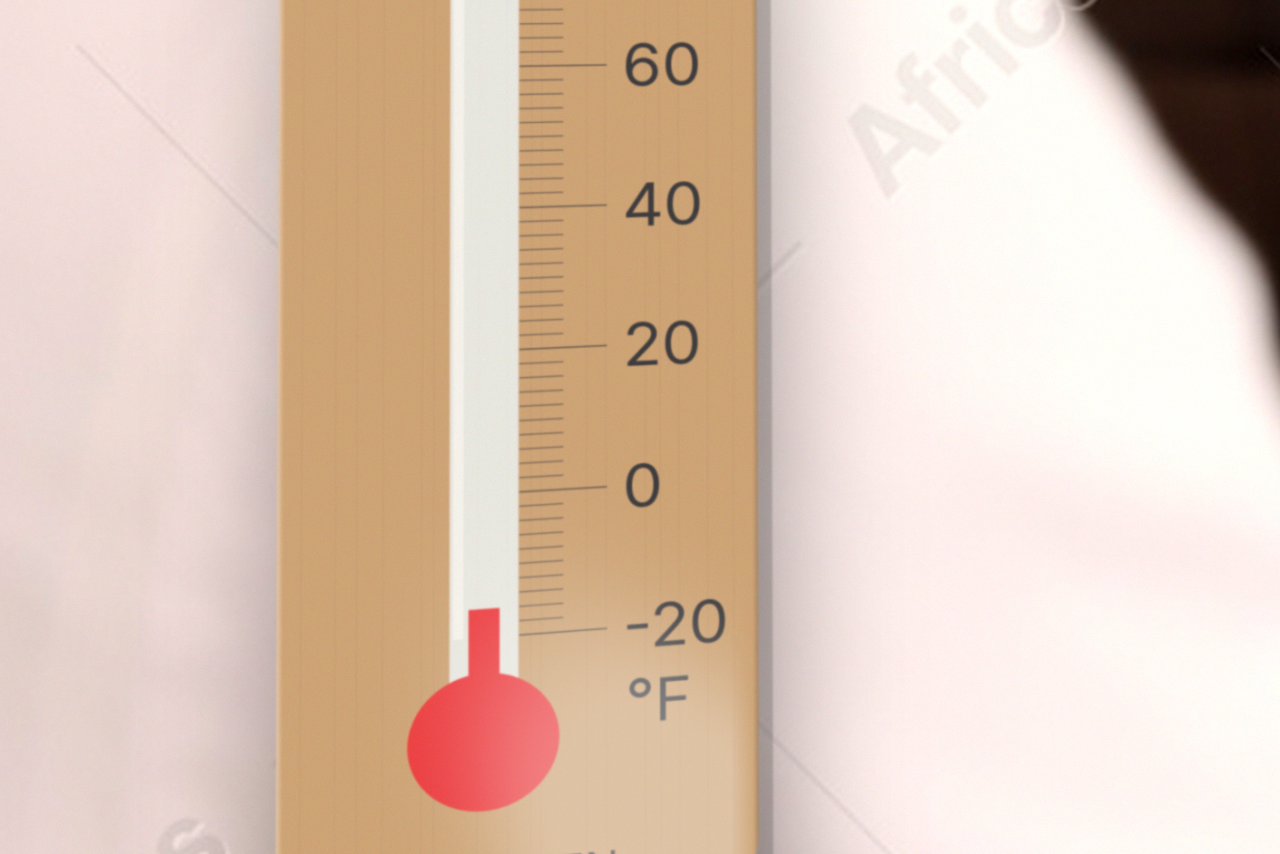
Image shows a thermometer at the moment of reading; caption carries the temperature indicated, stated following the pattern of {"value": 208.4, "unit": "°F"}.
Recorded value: {"value": -16, "unit": "°F"}
